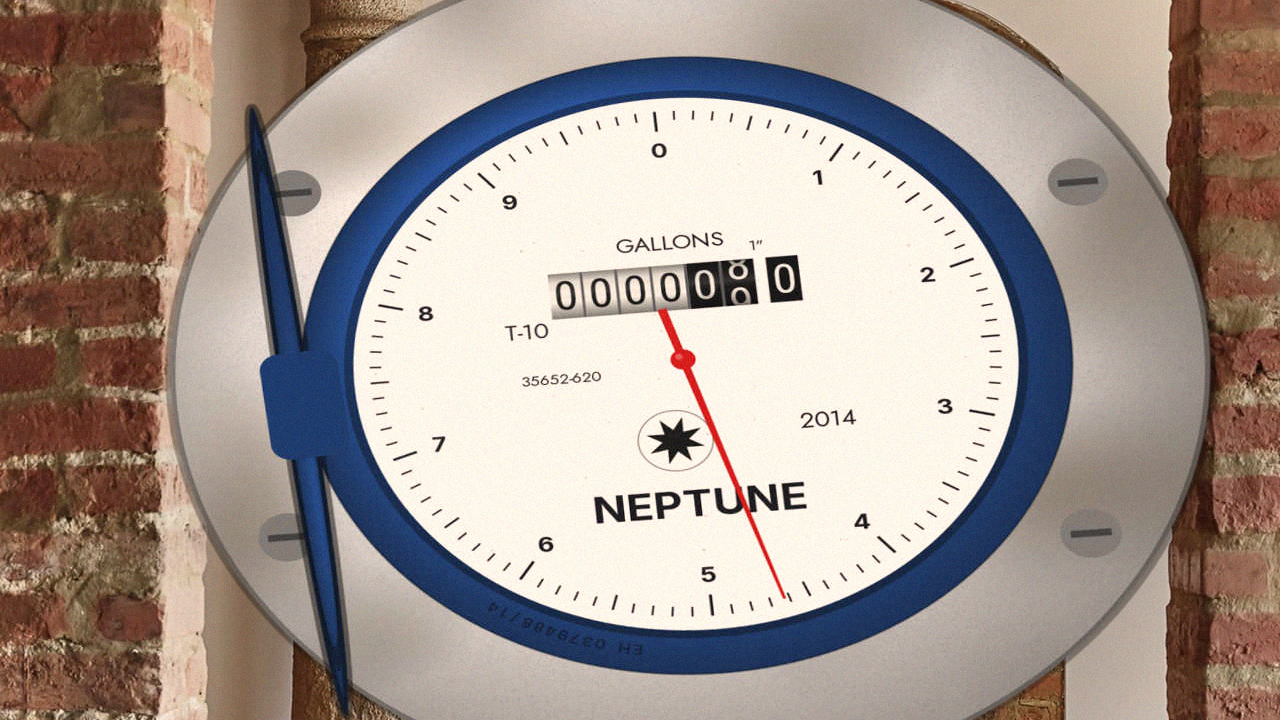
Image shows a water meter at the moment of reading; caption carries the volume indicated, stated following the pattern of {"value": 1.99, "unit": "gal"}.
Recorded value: {"value": 84.6, "unit": "gal"}
